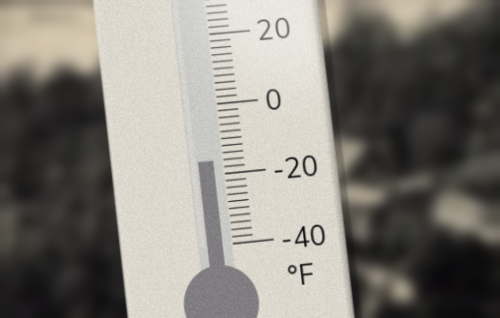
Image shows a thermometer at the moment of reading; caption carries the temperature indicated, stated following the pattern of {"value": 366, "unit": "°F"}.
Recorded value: {"value": -16, "unit": "°F"}
